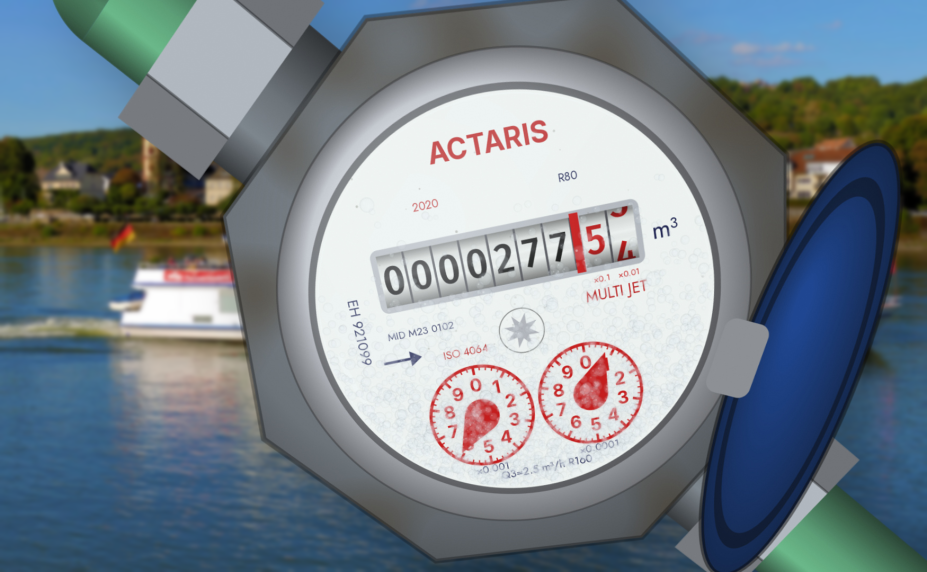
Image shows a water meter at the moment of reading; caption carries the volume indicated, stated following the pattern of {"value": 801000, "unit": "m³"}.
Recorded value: {"value": 277.5360, "unit": "m³"}
